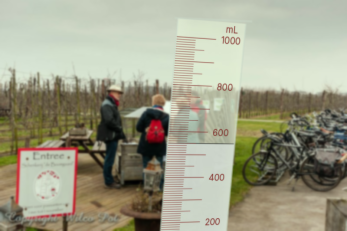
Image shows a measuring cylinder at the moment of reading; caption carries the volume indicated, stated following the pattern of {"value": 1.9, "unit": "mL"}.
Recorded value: {"value": 550, "unit": "mL"}
